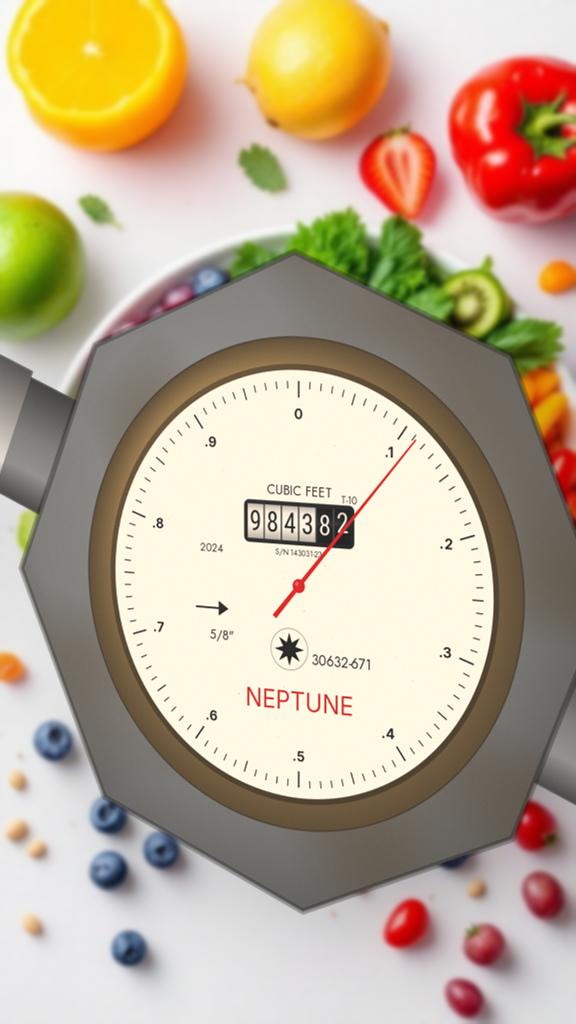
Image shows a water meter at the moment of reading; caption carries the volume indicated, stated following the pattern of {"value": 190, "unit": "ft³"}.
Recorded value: {"value": 984382.11, "unit": "ft³"}
